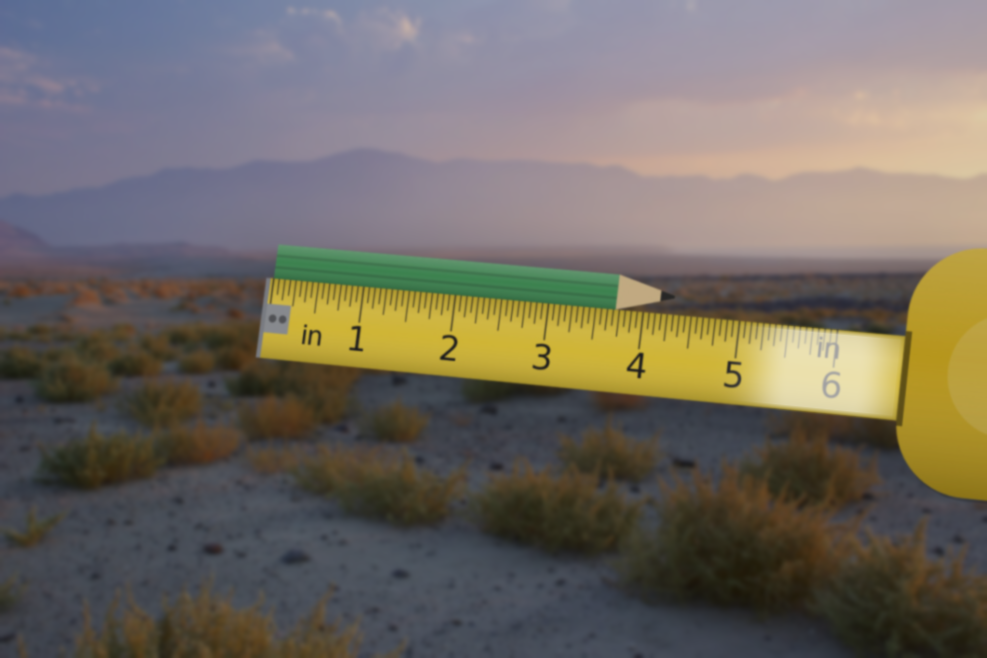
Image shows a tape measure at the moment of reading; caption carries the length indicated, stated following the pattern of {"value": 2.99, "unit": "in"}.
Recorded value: {"value": 4.3125, "unit": "in"}
